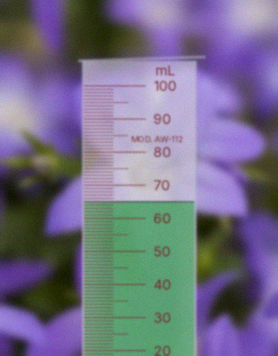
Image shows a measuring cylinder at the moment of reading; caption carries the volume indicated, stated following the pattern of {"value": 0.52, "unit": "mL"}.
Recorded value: {"value": 65, "unit": "mL"}
